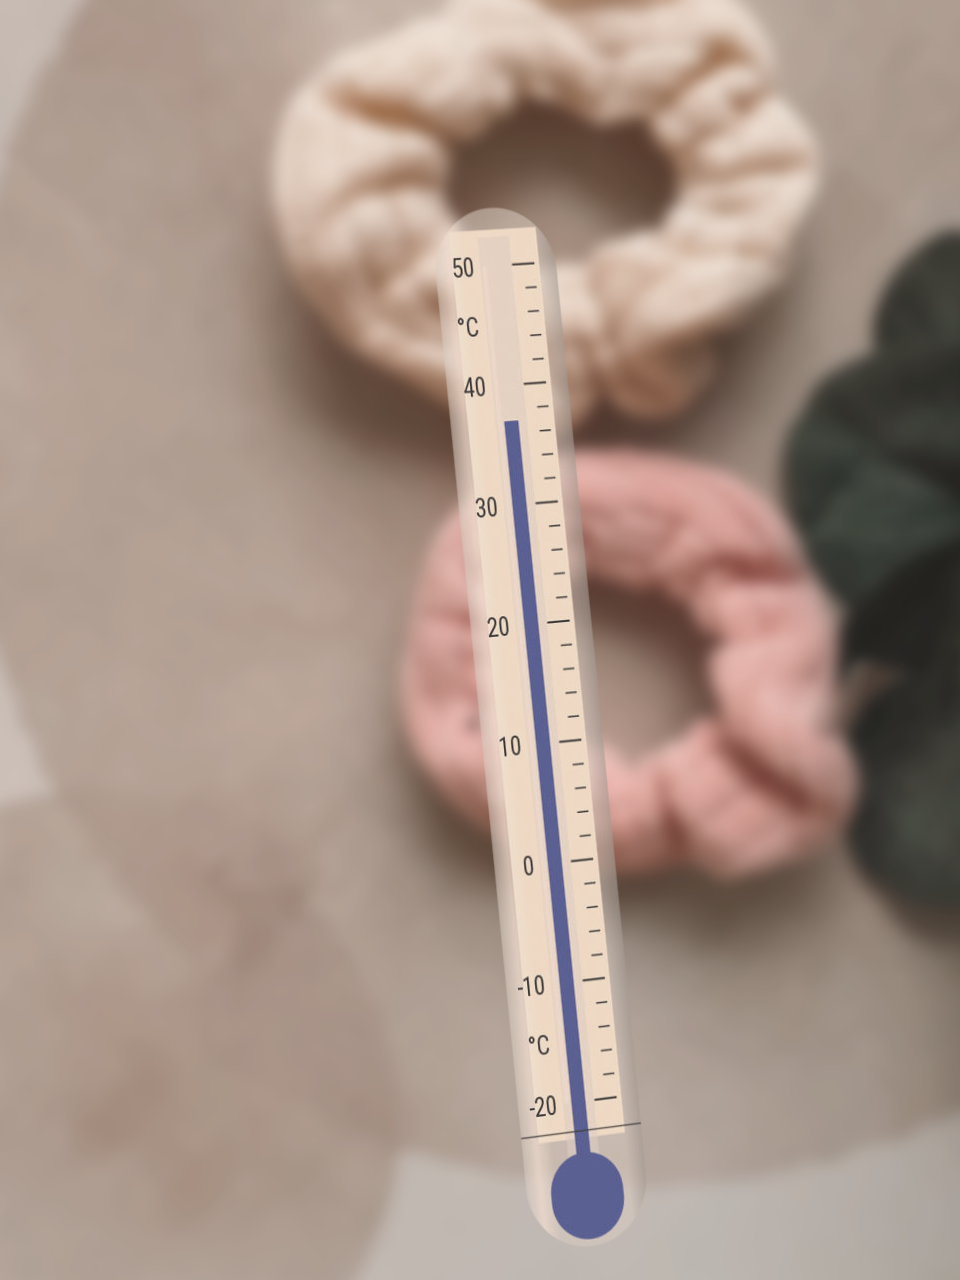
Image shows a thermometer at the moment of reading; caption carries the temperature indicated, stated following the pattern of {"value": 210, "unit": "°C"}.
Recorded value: {"value": 37, "unit": "°C"}
